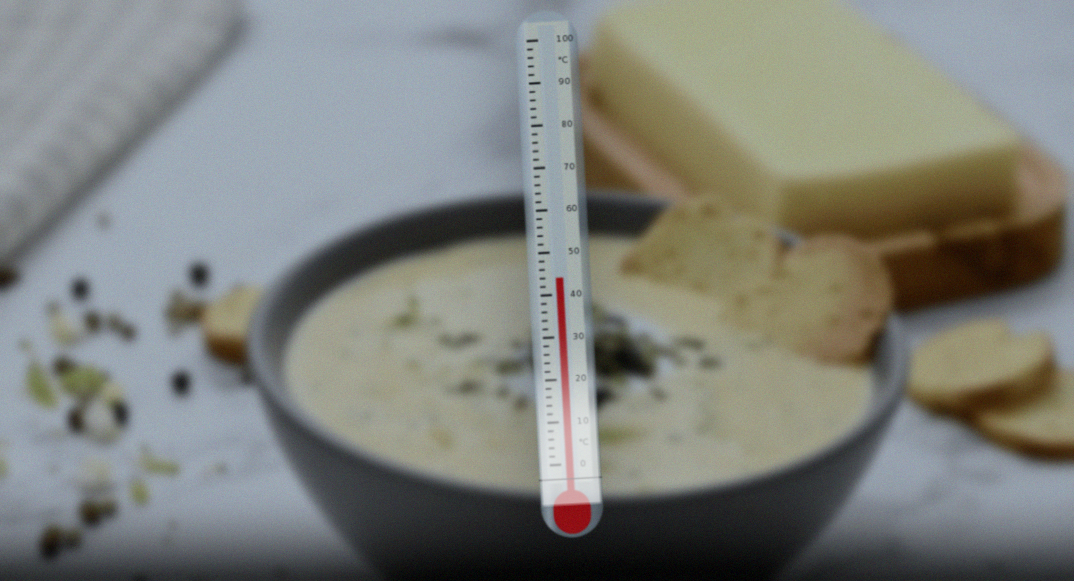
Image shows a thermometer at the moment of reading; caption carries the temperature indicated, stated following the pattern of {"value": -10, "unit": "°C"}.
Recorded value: {"value": 44, "unit": "°C"}
